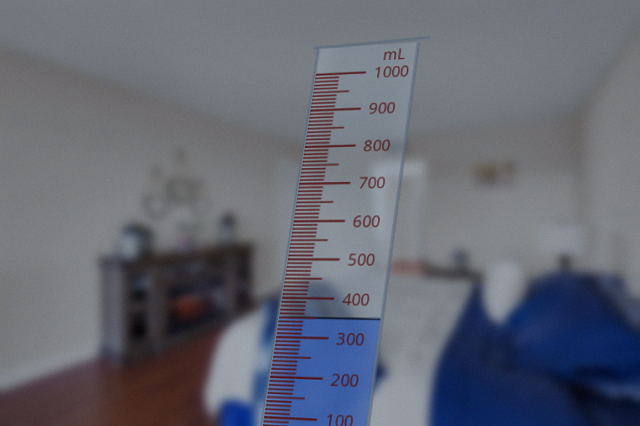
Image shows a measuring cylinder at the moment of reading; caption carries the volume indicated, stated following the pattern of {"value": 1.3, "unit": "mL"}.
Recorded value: {"value": 350, "unit": "mL"}
